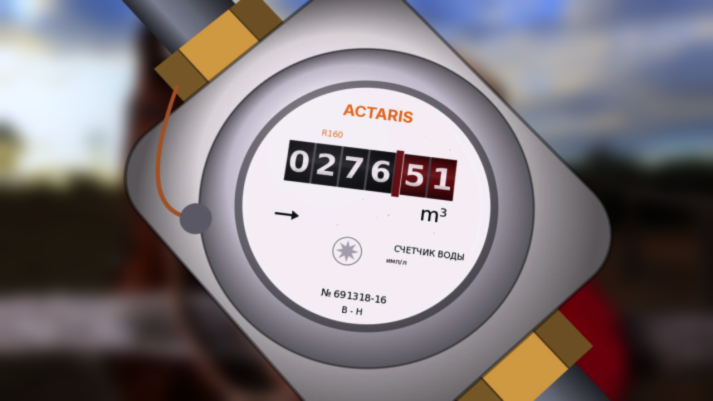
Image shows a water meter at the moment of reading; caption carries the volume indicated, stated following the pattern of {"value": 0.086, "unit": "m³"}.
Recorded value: {"value": 276.51, "unit": "m³"}
